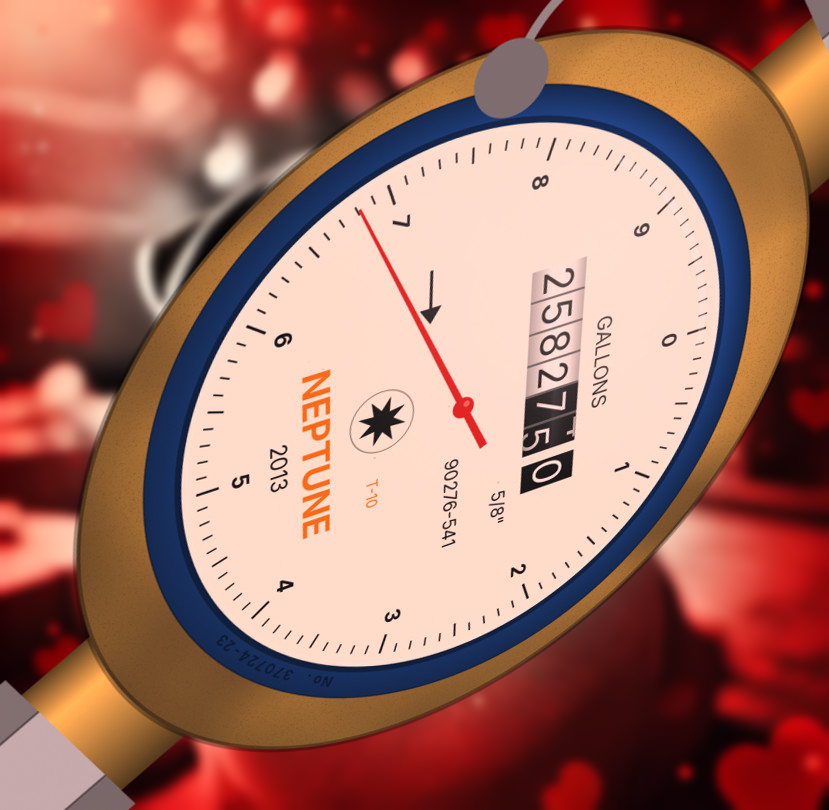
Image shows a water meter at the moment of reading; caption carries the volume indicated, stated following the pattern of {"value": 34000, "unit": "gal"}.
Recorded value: {"value": 2582746.8, "unit": "gal"}
